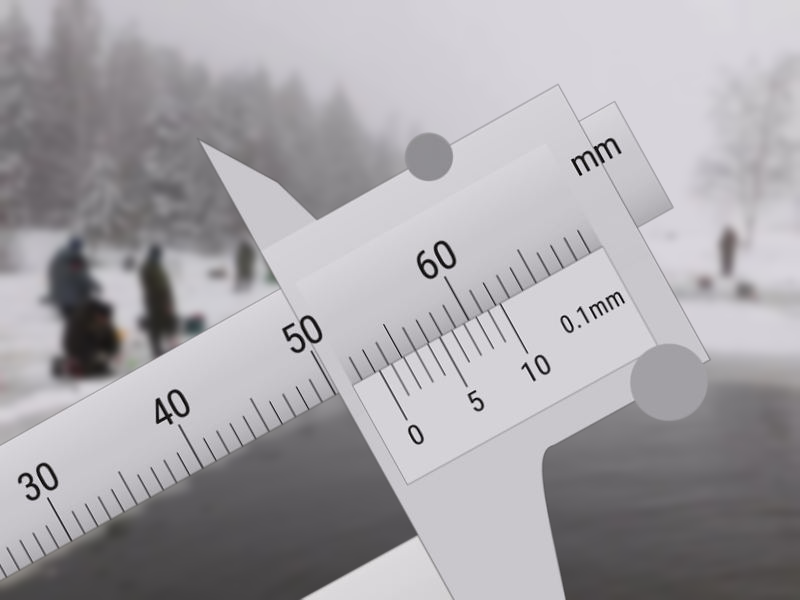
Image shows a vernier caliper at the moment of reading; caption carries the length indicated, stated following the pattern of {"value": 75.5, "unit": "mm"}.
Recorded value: {"value": 53.3, "unit": "mm"}
